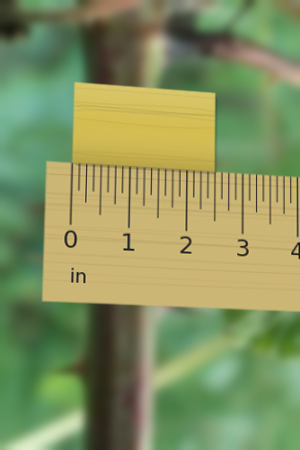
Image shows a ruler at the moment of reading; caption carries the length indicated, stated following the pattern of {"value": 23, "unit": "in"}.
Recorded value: {"value": 2.5, "unit": "in"}
